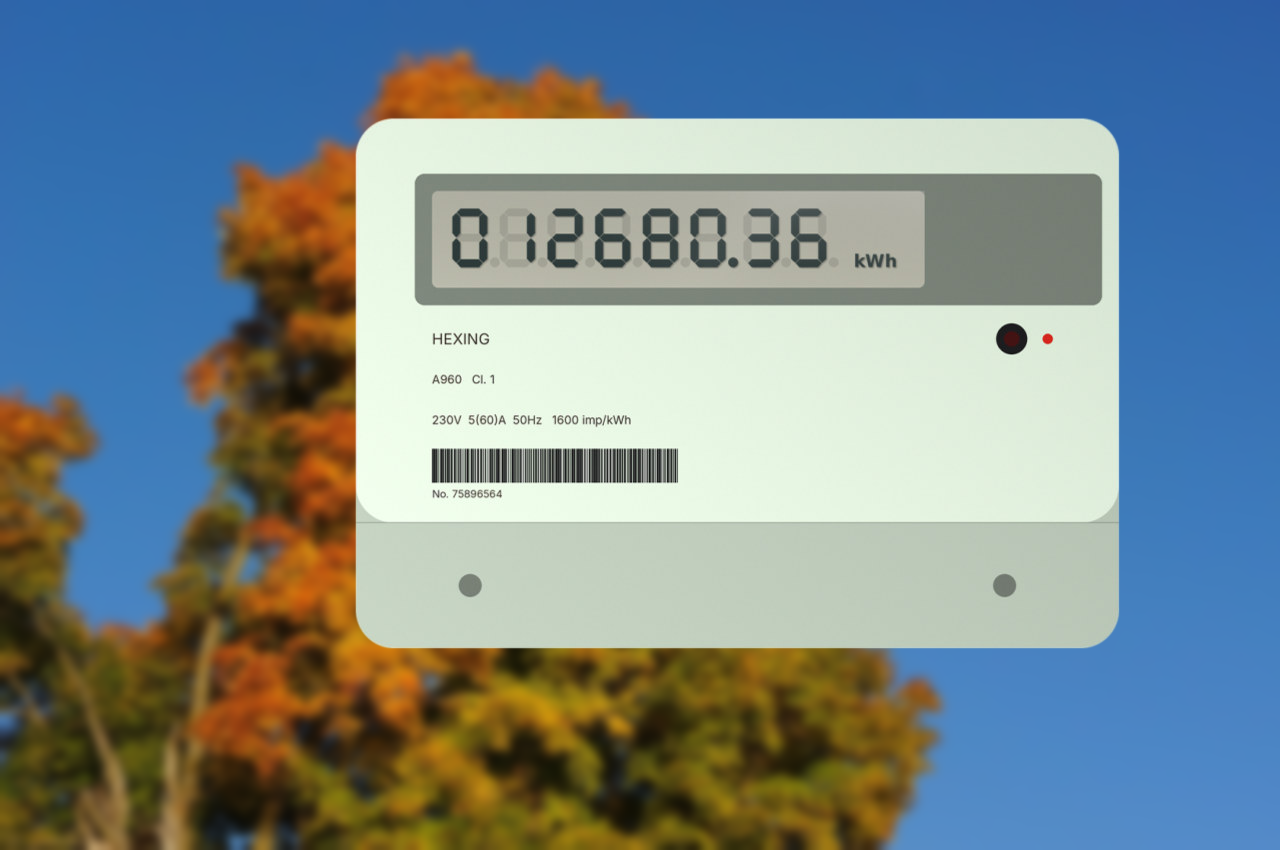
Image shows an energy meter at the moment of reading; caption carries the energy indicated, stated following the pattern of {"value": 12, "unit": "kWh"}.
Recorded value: {"value": 12680.36, "unit": "kWh"}
